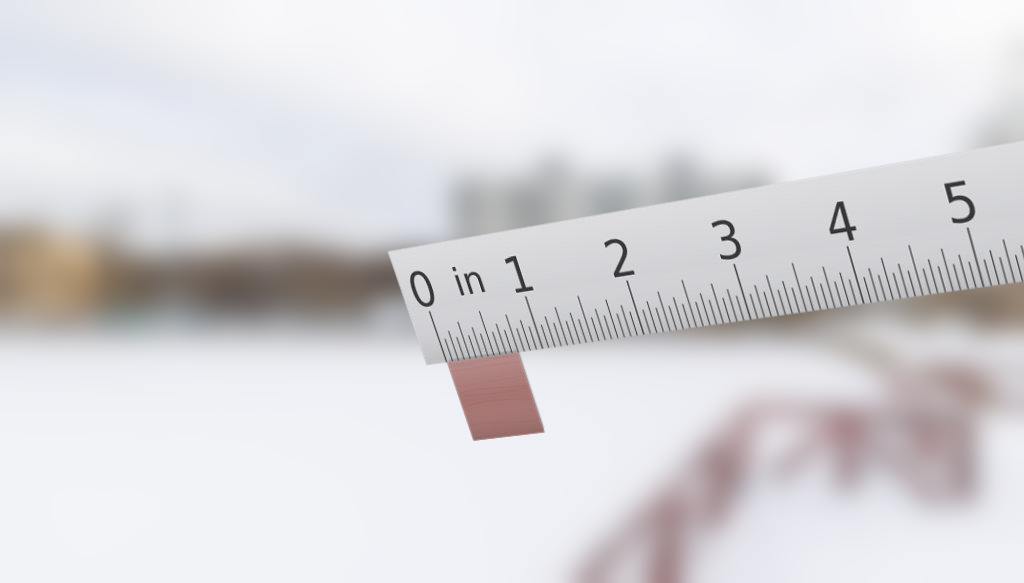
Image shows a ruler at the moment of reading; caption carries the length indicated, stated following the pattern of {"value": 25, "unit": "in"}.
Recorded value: {"value": 0.75, "unit": "in"}
